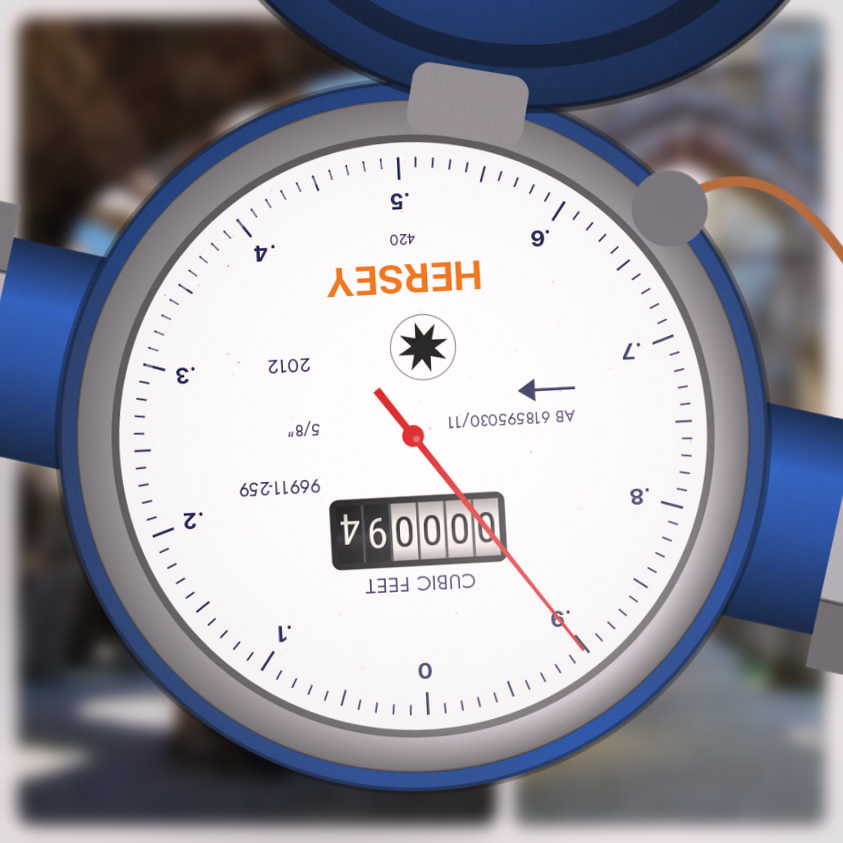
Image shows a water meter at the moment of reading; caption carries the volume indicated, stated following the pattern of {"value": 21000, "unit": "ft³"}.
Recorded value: {"value": 93.90, "unit": "ft³"}
